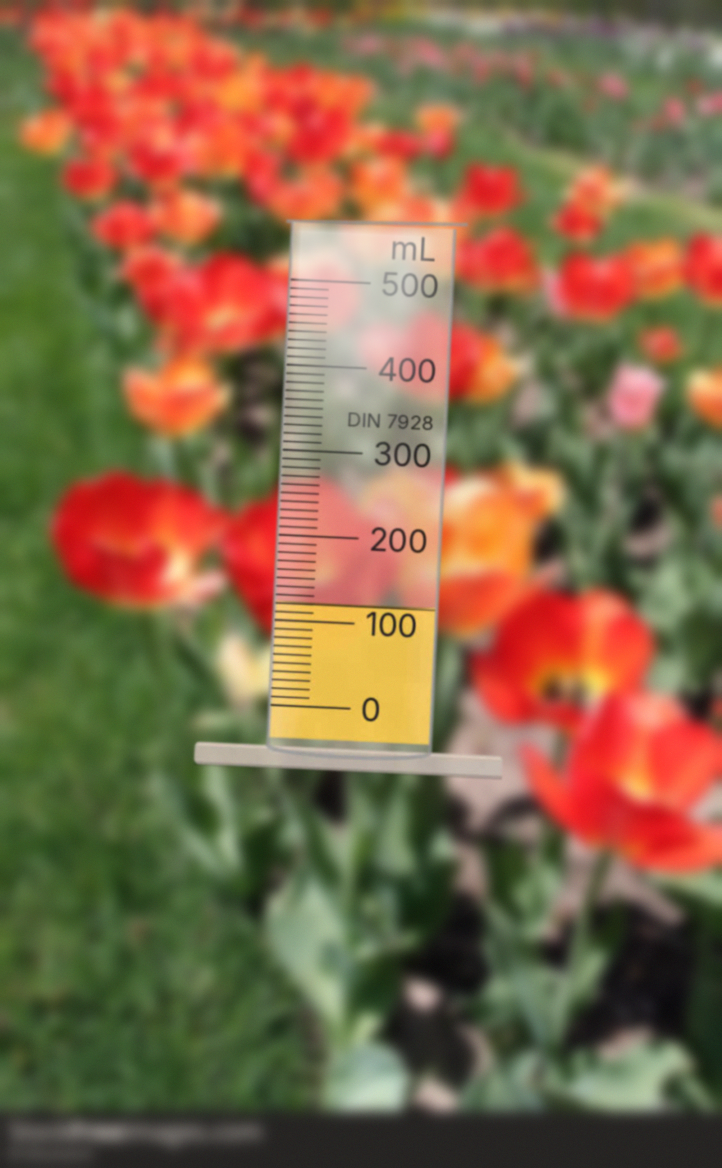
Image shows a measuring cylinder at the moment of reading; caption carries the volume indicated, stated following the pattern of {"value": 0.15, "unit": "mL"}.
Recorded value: {"value": 120, "unit": "mL"}
